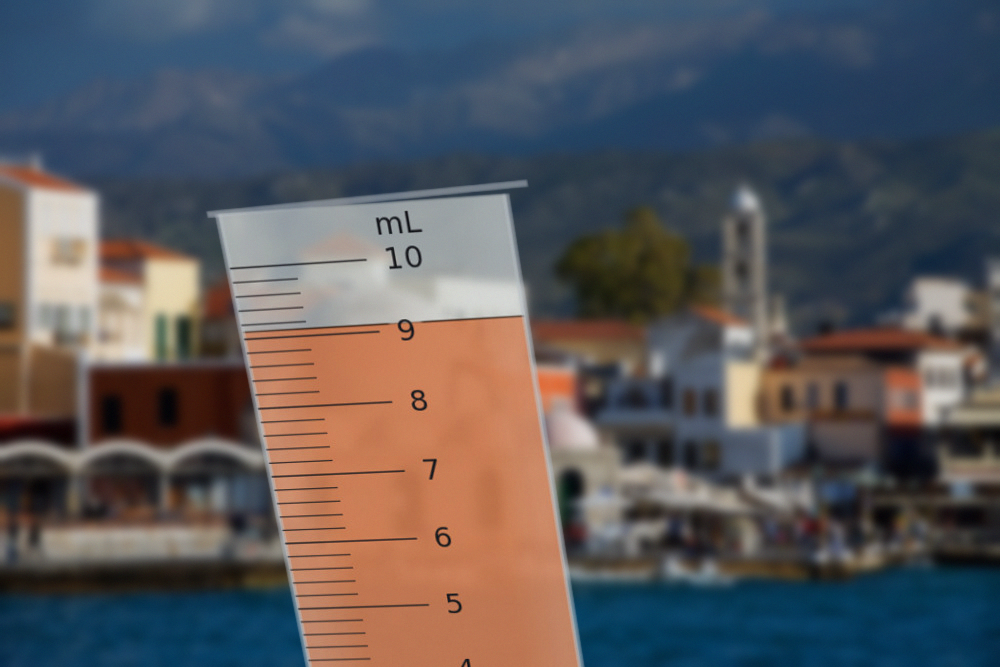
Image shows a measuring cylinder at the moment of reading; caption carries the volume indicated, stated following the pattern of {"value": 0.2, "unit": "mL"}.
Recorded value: {"value": 9.1, "unit": "mL"}
